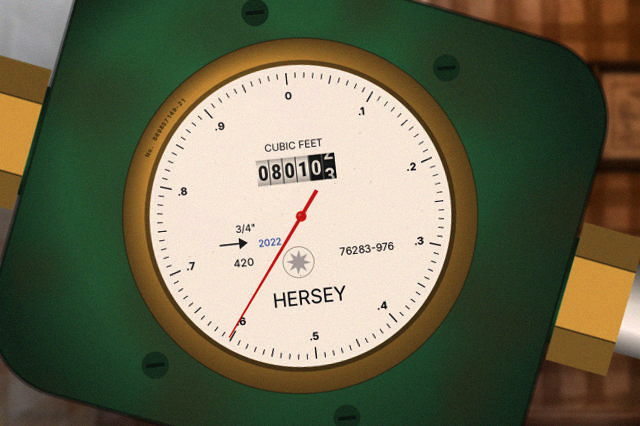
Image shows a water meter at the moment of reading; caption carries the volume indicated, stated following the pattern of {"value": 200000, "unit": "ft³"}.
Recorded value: {"value": 80102.60, "unit": "ft³"}
